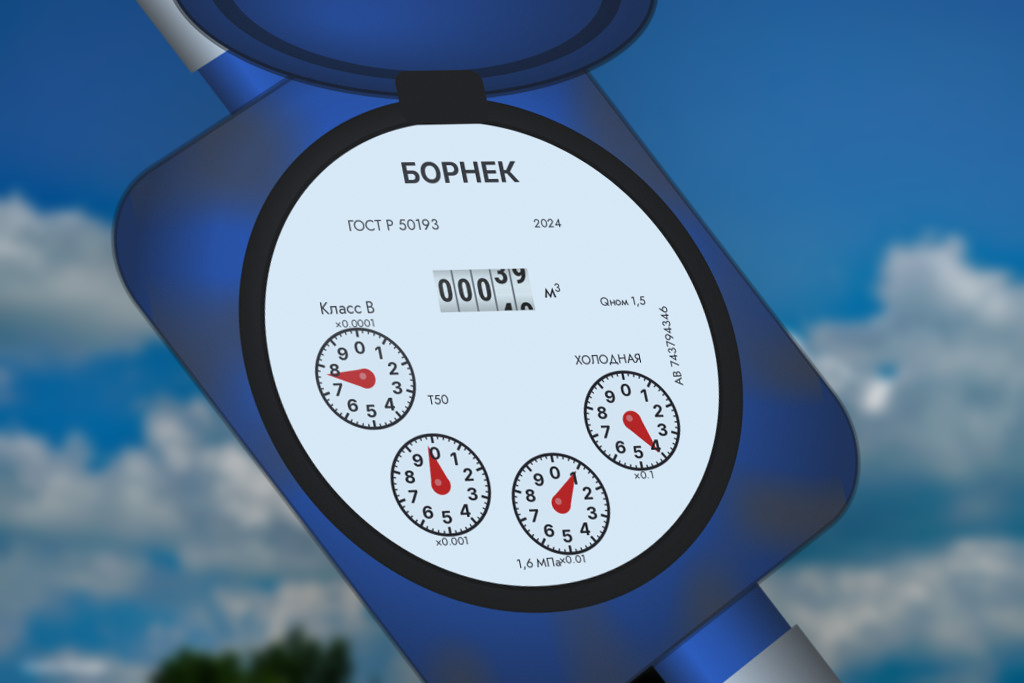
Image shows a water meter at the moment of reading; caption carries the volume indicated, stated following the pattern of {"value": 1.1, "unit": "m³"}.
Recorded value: {"value": 39.4097, "unit": "m³"}
